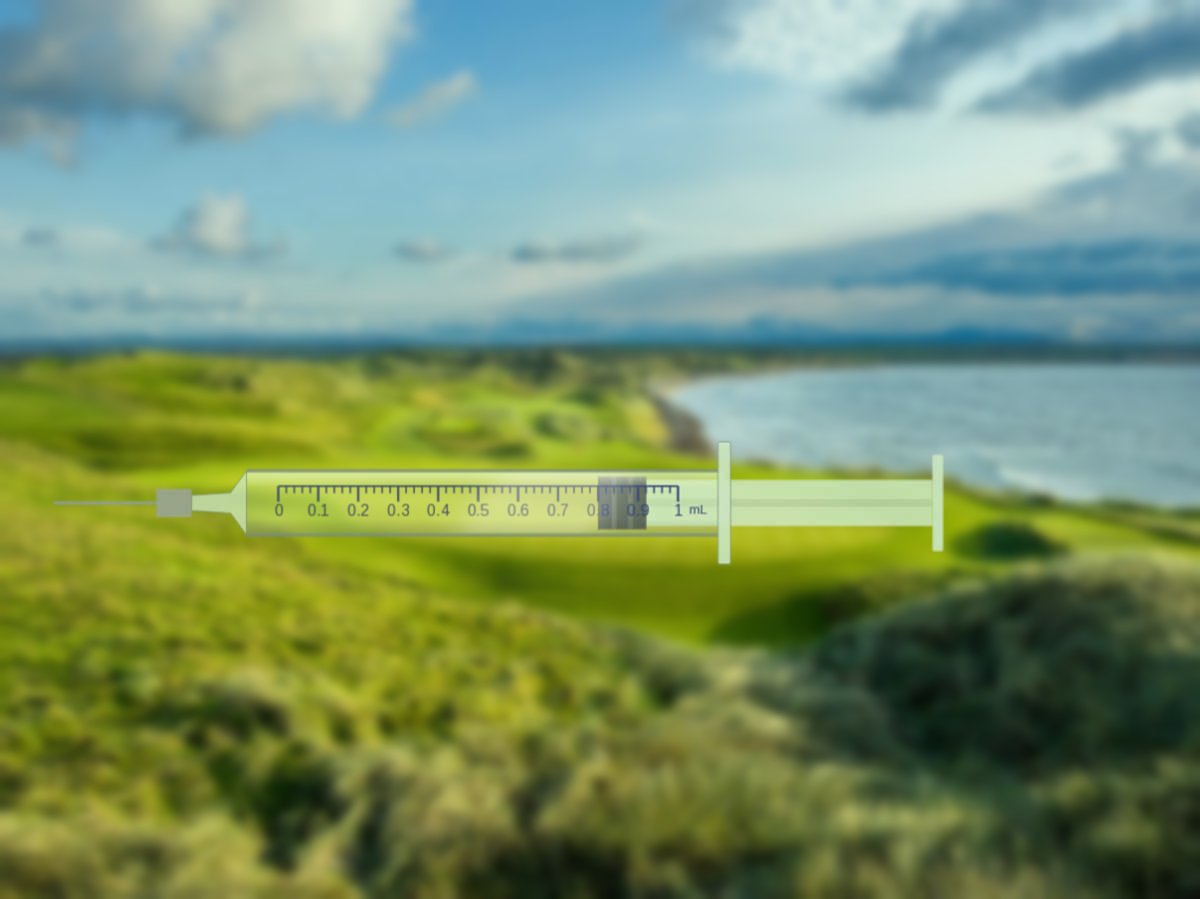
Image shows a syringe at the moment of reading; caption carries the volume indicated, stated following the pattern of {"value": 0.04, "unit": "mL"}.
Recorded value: {"value": 0.8, "unit": "mL"}
